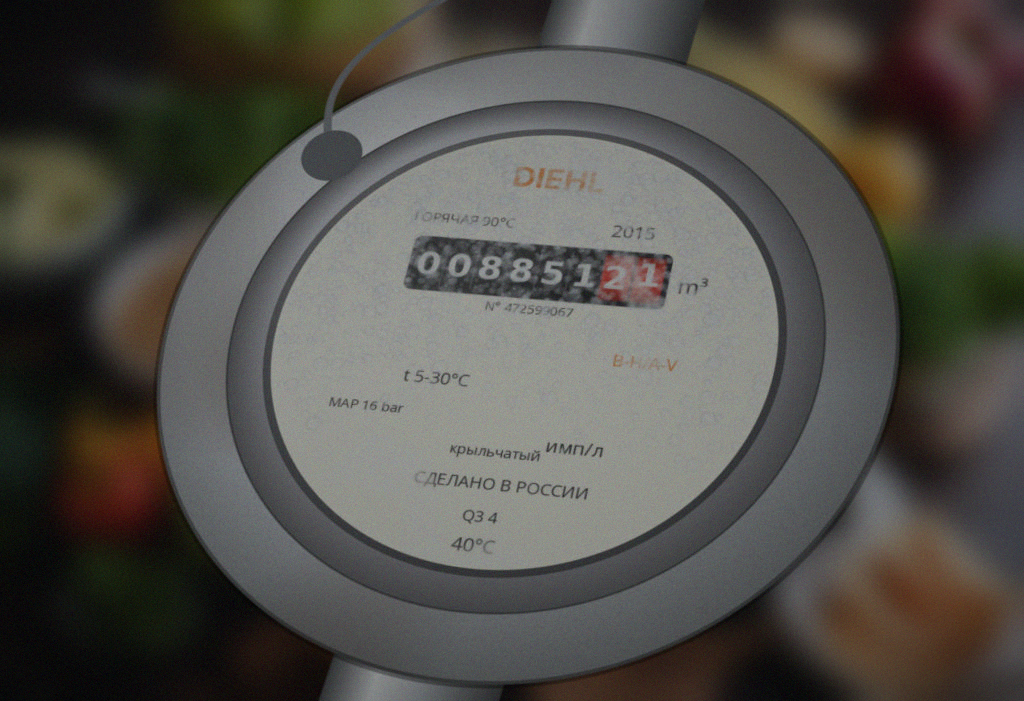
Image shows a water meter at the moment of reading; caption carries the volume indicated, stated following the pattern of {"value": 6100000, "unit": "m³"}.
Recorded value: {"value": 8851.21, "unit": "m³"}
